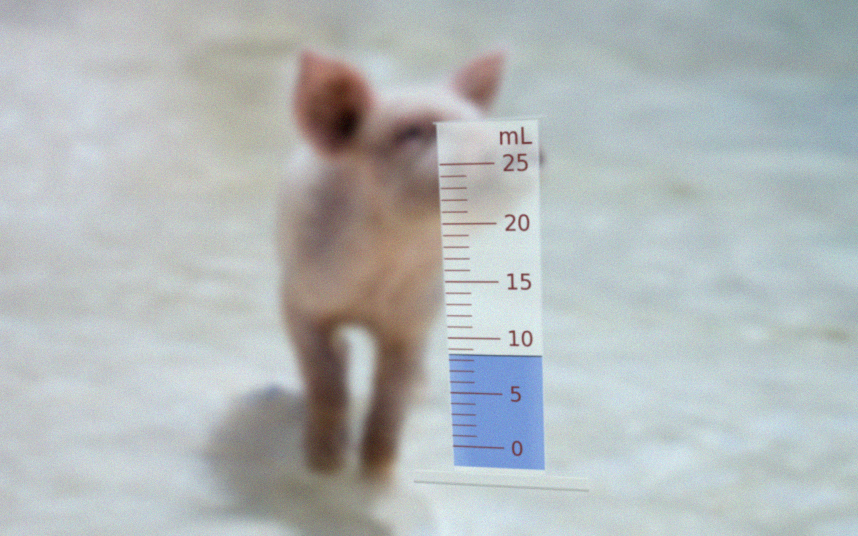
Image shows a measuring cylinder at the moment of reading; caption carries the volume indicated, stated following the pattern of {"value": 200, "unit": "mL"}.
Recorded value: {"value": 8.5, "unit": "mL"}
